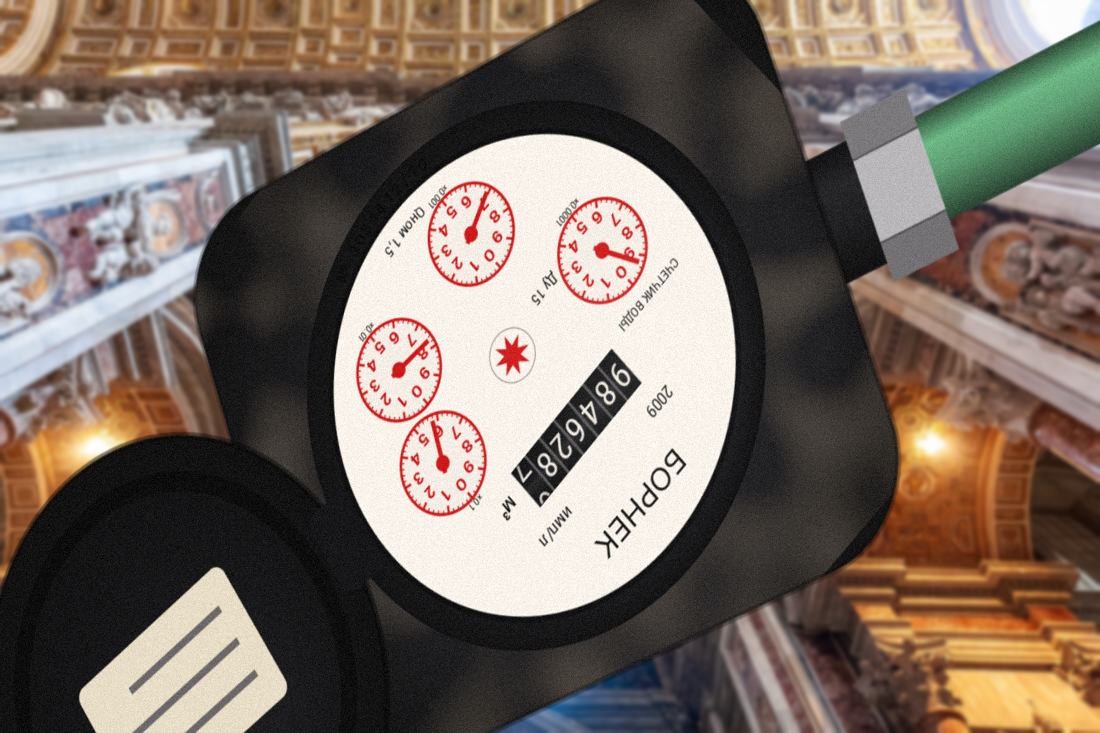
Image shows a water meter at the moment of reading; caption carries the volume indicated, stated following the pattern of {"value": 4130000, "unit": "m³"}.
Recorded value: {"value": 9846286.5769, "unit": "m³"}
